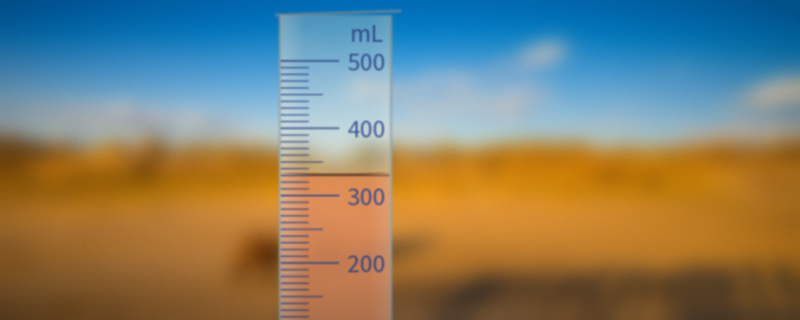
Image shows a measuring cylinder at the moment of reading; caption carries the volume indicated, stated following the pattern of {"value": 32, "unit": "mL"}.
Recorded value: {"value": 330, "unit": "mL"}
